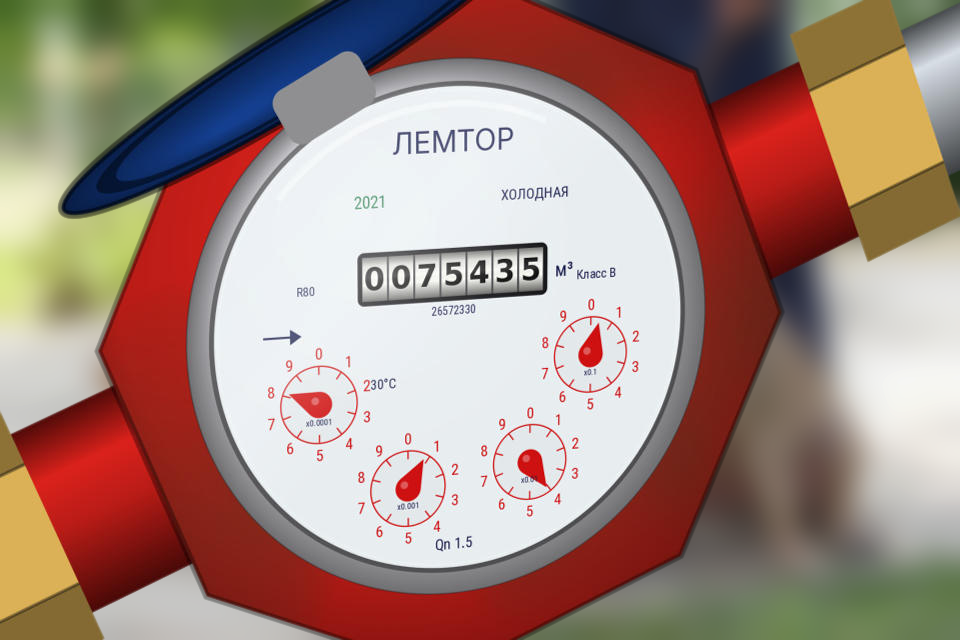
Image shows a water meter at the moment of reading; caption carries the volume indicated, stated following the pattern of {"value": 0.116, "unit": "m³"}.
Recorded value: {"value": 75435.0408, "unit": "m³"}
